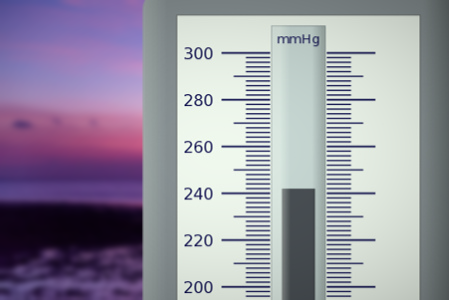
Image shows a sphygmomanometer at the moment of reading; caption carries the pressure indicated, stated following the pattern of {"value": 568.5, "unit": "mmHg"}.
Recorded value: {"value": 242, "unit": "mmHg"}
